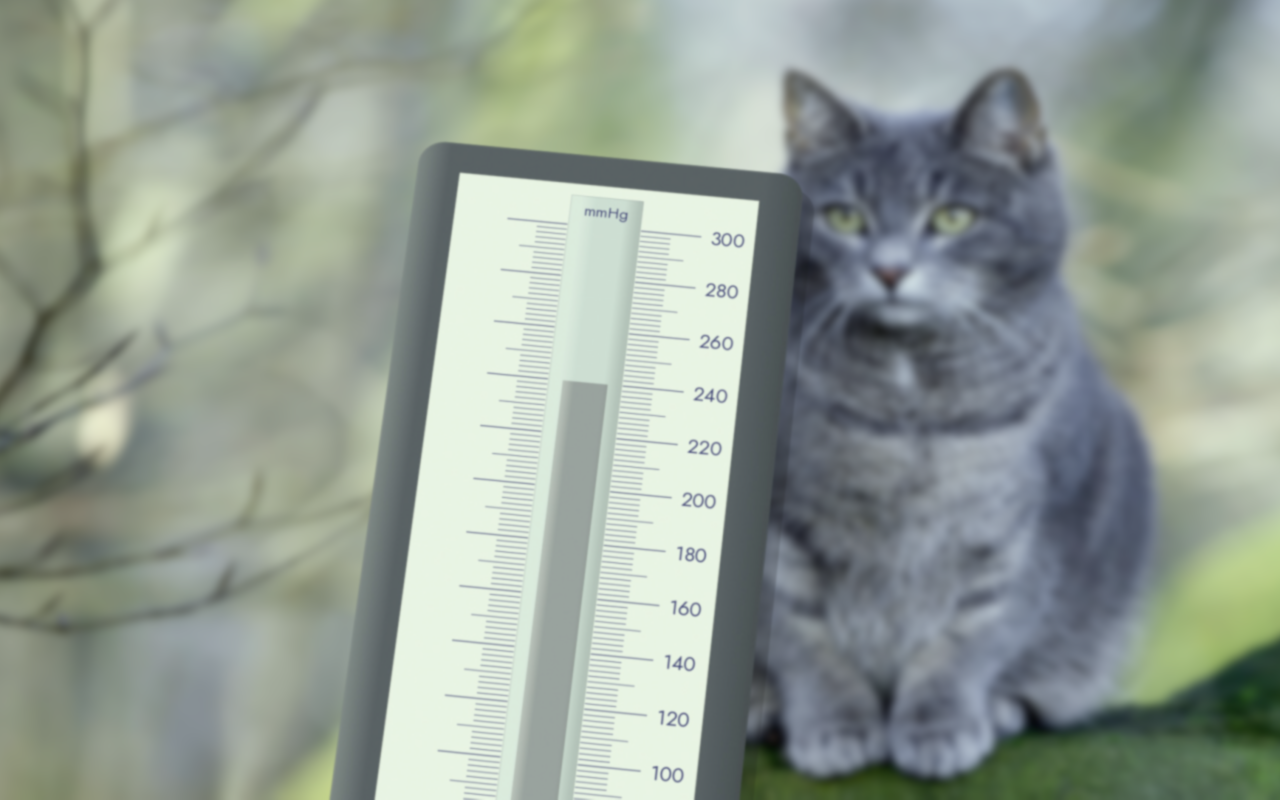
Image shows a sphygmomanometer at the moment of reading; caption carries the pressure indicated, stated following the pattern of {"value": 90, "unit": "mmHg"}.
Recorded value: {"value": 240, "unit": "mmHg"}
